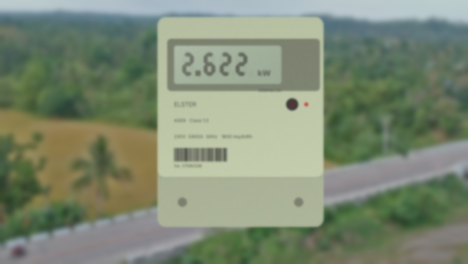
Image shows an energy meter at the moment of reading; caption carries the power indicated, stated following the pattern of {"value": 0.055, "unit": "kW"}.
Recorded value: {"value": 2.622, "unit": "kW"}
